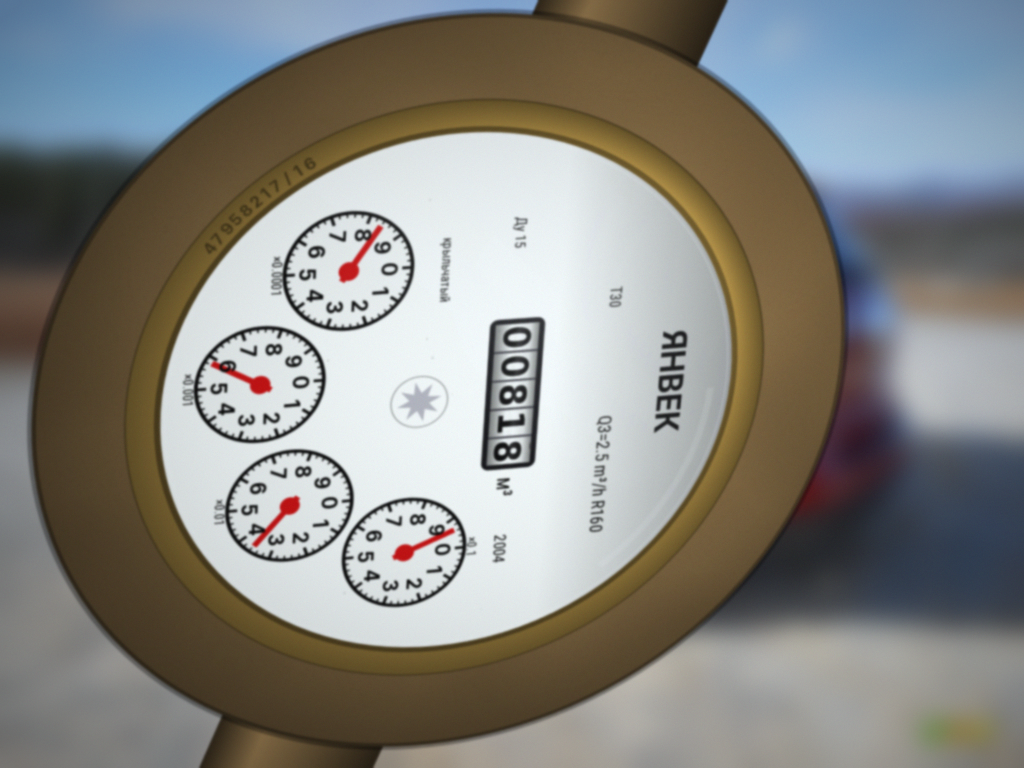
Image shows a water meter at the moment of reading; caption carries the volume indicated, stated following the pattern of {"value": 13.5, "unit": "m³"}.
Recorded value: {"value": 817.9358, "unit": "m³"}
